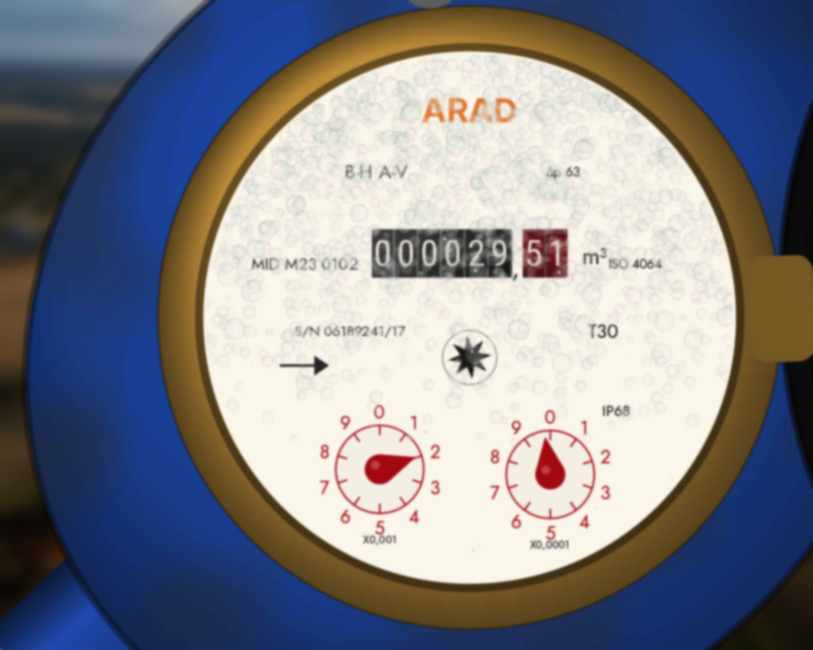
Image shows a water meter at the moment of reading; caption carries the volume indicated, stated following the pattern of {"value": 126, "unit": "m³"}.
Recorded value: {"value": 29.5119, "unit": "m³"}
